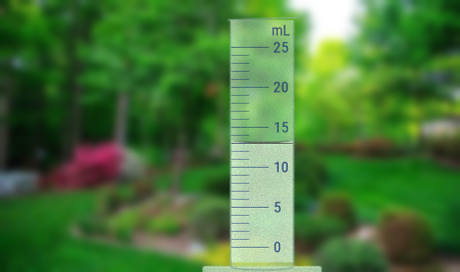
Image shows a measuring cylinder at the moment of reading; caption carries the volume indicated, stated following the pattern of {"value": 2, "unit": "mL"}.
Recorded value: {"value": 13, "unit": "mL"}
